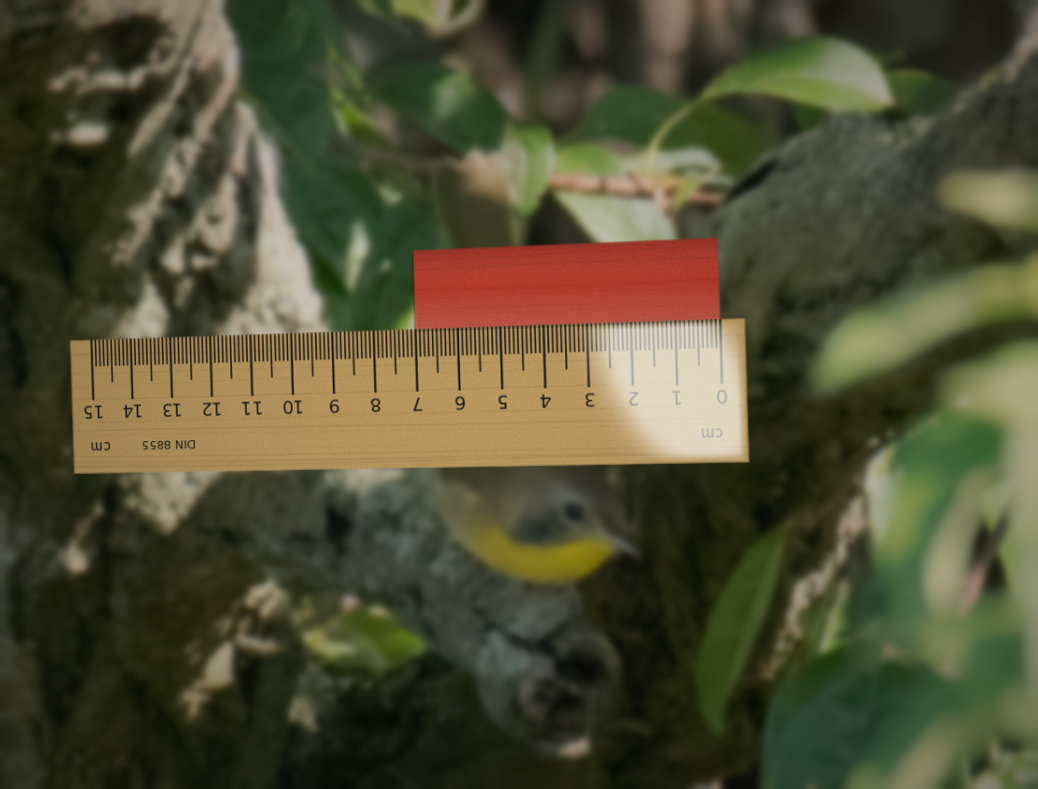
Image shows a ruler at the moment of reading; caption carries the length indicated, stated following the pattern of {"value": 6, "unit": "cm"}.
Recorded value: {"value": 7, "unit": "cm"}
